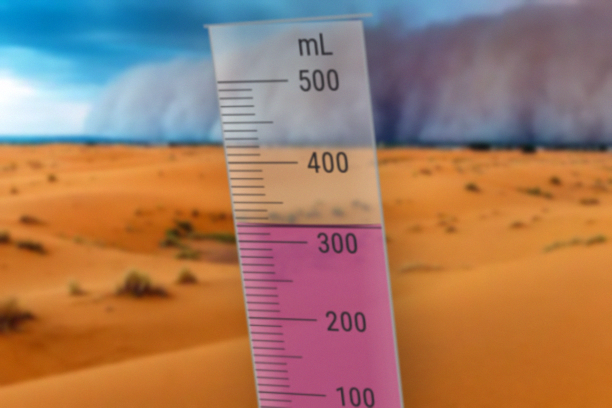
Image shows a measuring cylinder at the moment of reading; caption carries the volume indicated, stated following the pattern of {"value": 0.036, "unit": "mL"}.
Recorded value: {"value": 320, "unit": "mL"}
